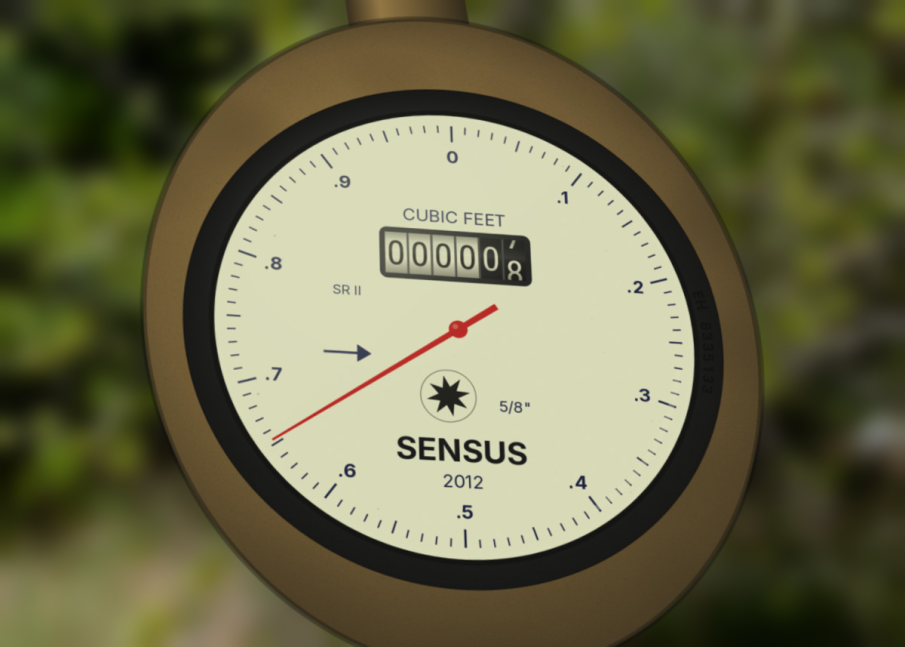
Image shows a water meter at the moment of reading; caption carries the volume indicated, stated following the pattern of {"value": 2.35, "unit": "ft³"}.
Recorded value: {"value": 7.65, "unit": "ft³"}
